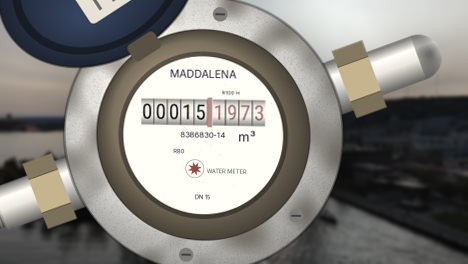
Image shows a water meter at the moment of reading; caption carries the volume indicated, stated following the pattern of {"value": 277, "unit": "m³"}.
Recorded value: {"value": 15.1973, "unit": "m³"}
